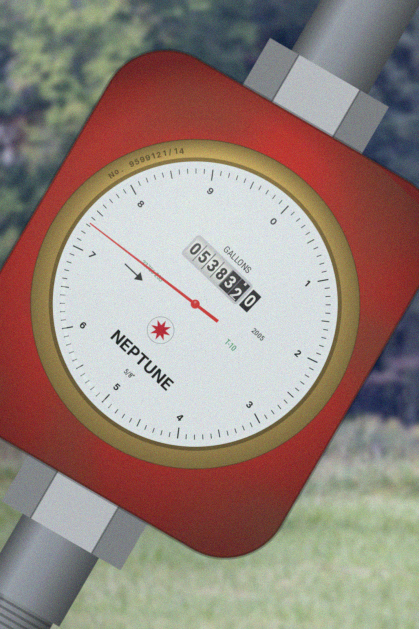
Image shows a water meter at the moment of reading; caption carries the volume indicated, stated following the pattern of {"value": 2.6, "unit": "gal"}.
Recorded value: {"value": 538317.3, "unit": "gal"}
